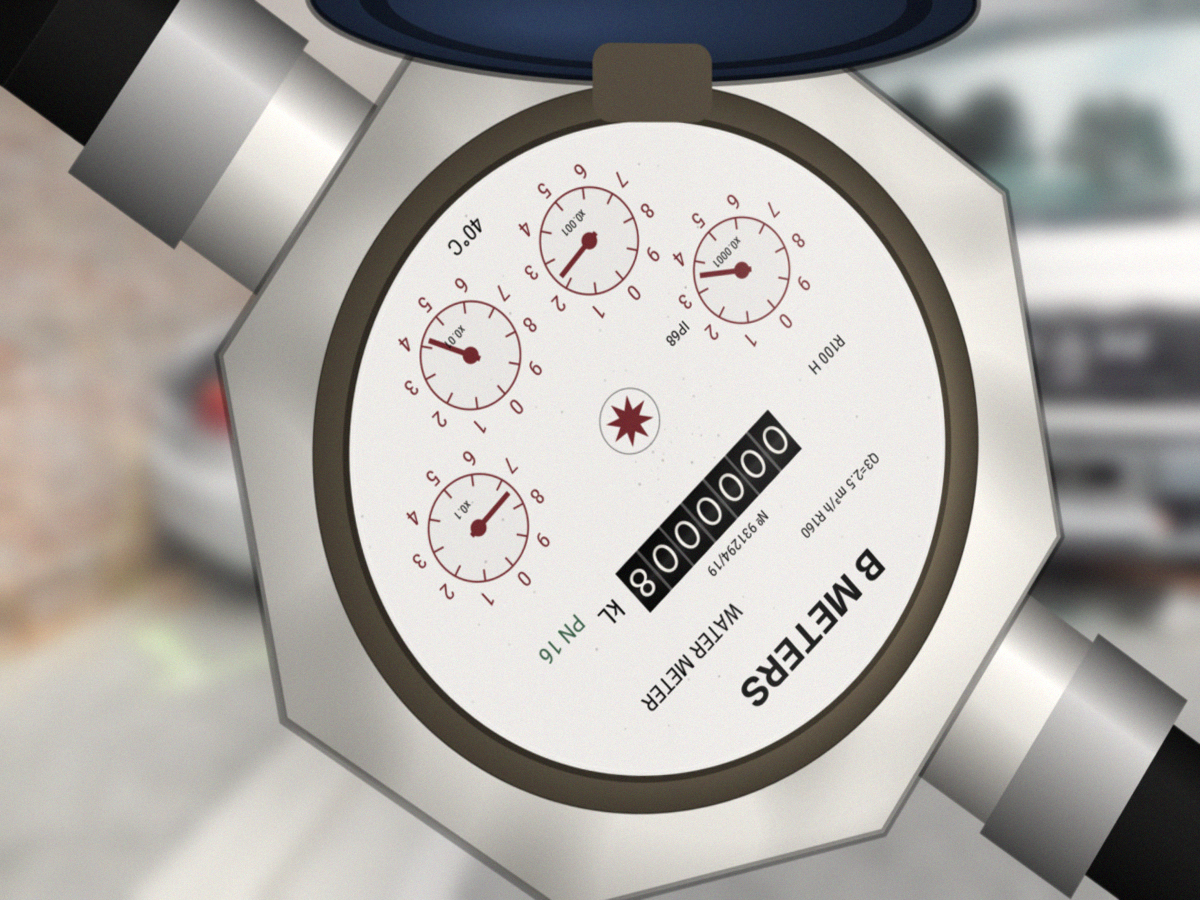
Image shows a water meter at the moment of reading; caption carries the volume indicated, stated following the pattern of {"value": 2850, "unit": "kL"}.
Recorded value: {"value": 8.7423, "unit": "kL"}
